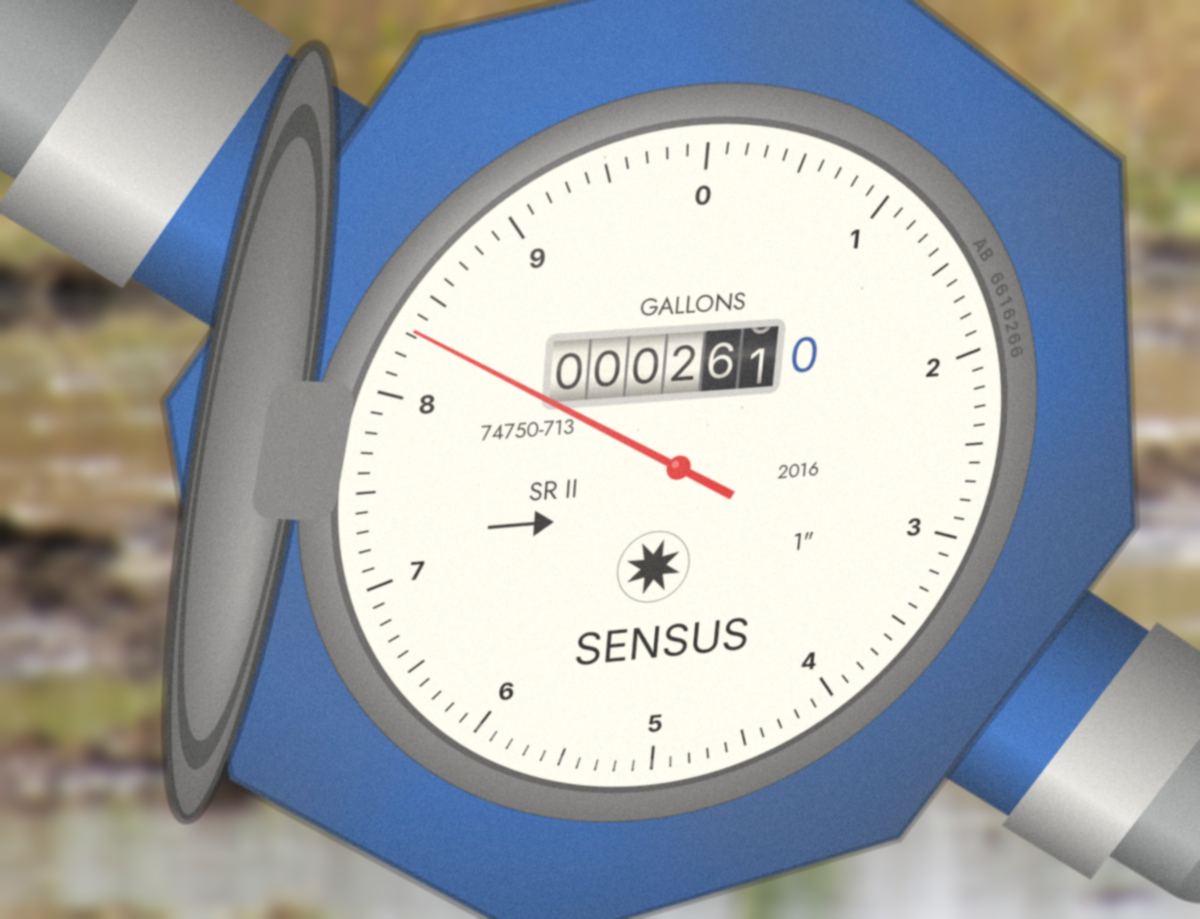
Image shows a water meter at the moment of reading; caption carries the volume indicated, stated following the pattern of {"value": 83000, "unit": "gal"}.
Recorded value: {"value": 2608.3, "unit": "gal"}
